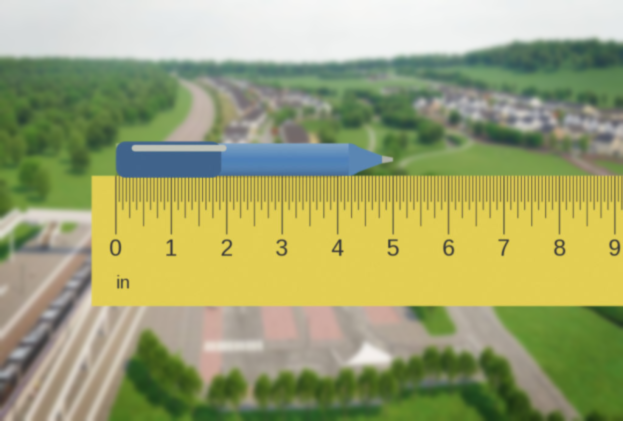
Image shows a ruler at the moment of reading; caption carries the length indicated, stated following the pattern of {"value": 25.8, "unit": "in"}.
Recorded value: {"value": 5, "unit": "in"}
